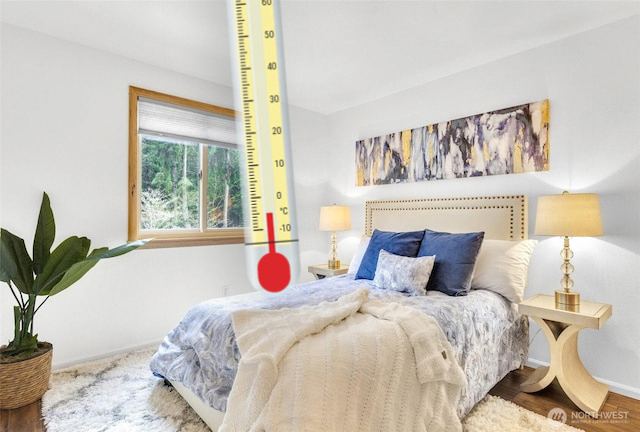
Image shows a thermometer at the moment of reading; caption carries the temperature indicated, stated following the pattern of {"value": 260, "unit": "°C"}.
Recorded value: {"value": -5, "unit": "°C"}
